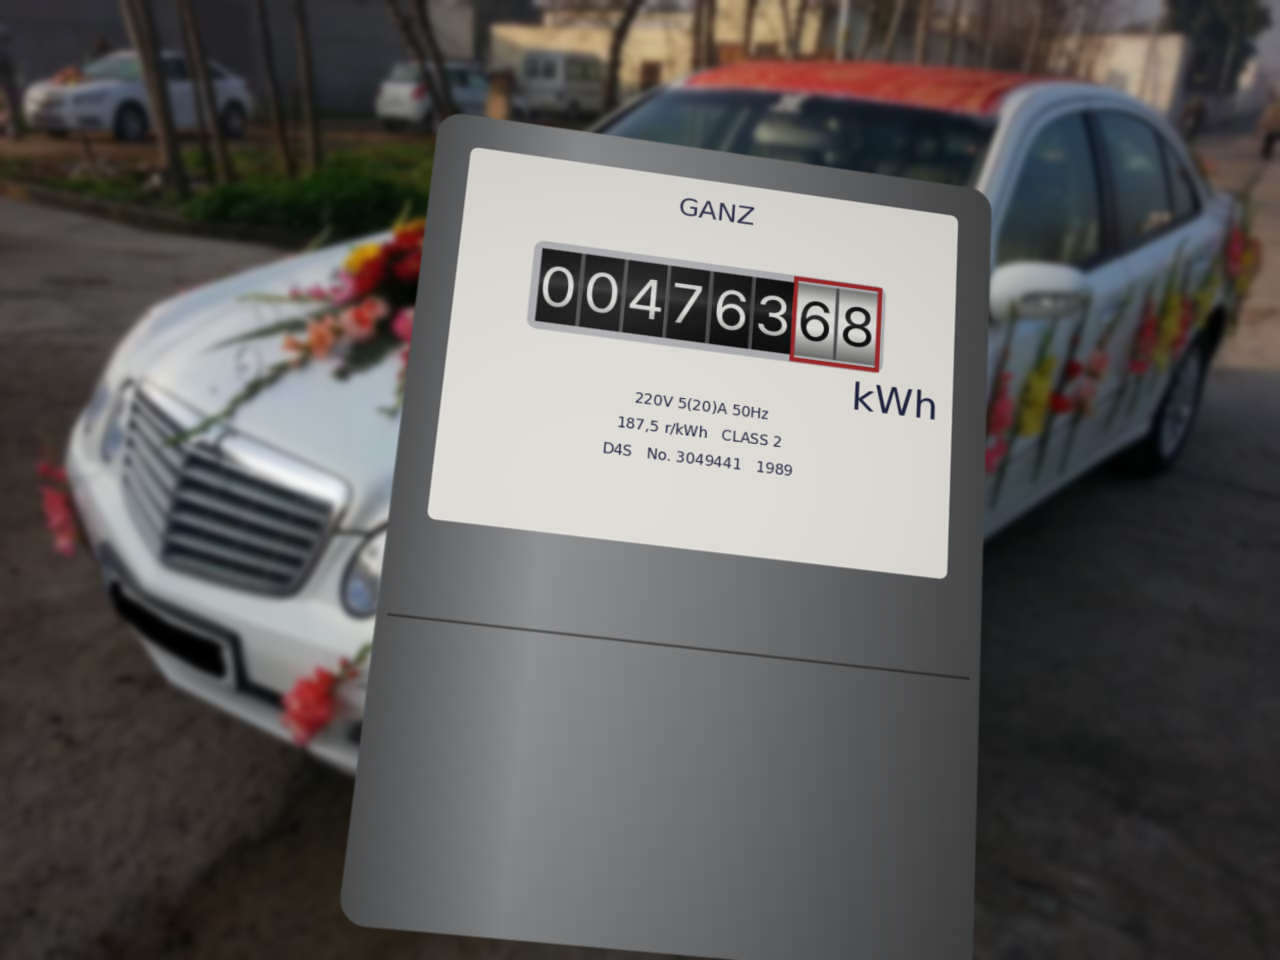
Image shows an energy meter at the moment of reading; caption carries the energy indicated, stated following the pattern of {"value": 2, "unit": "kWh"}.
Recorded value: {"value": 4763.68, "unit": "kWh"}
